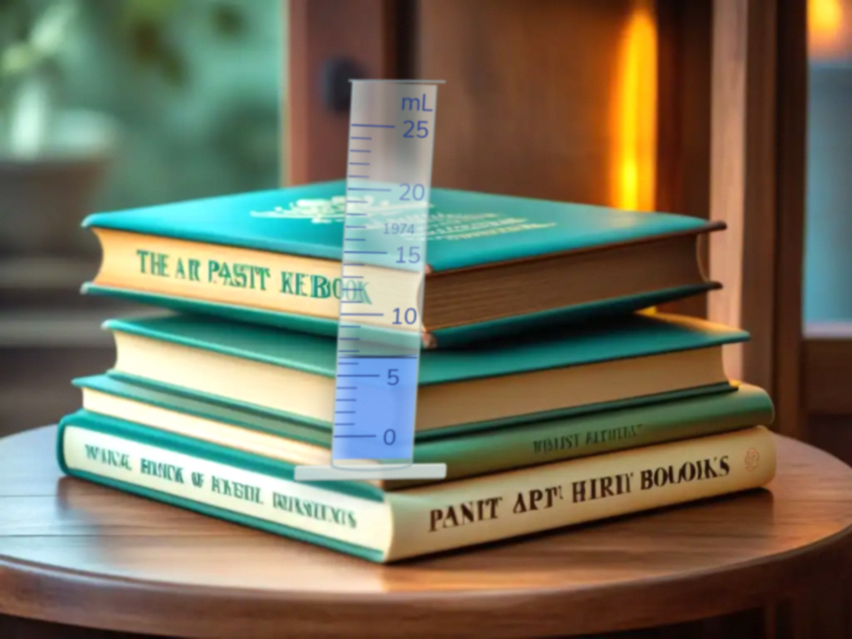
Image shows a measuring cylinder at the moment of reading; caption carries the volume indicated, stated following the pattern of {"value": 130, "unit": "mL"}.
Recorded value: {"value": 6.5, "unit": "mL"}
